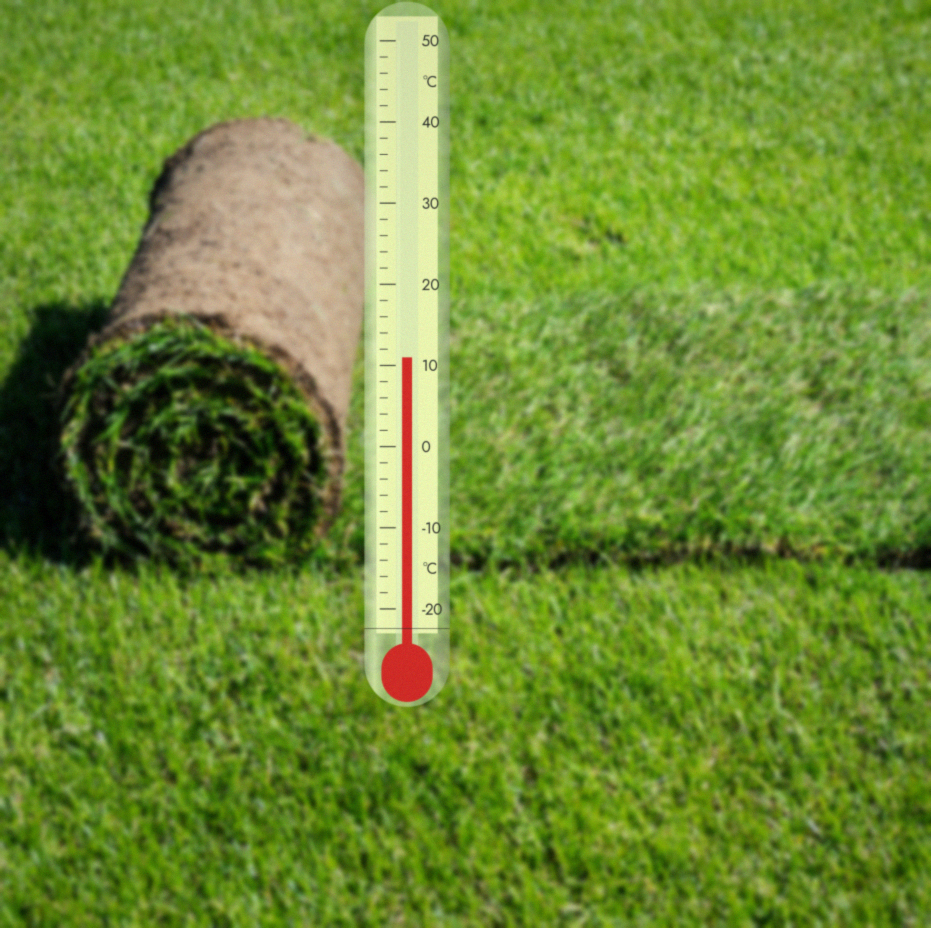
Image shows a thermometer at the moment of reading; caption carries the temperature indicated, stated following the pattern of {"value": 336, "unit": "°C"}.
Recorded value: {"value": 11, "unit": "°C"}
